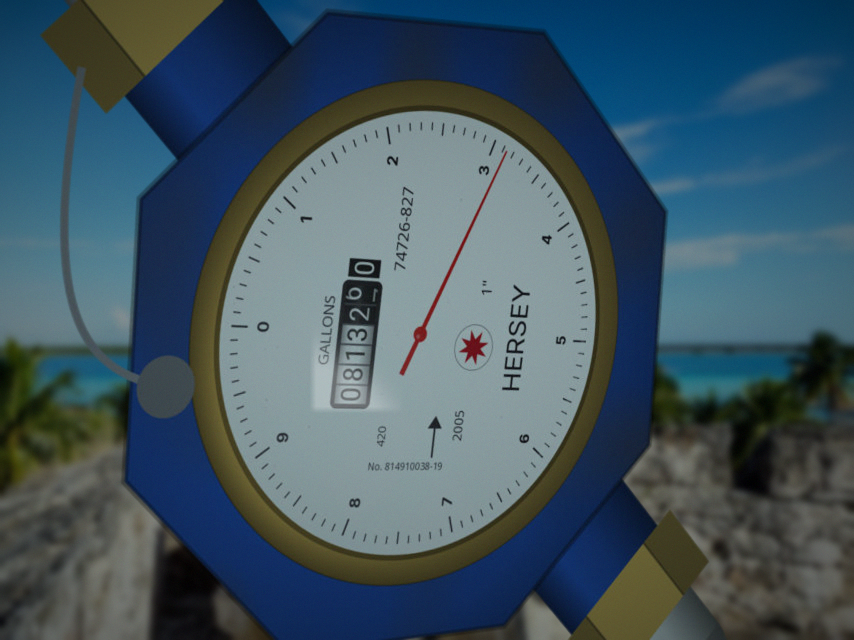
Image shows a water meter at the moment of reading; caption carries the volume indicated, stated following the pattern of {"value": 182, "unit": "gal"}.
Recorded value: {"value": 813263.1, "unit": "gal"}
